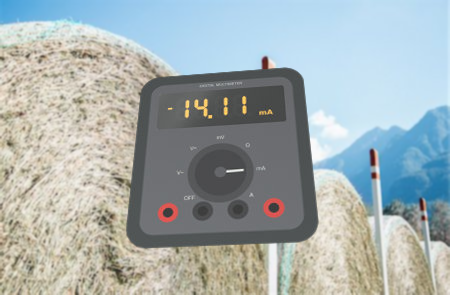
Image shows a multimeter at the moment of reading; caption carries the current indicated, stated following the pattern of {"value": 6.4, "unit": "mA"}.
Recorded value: {"value": -14.11, "unit": "mA"}
